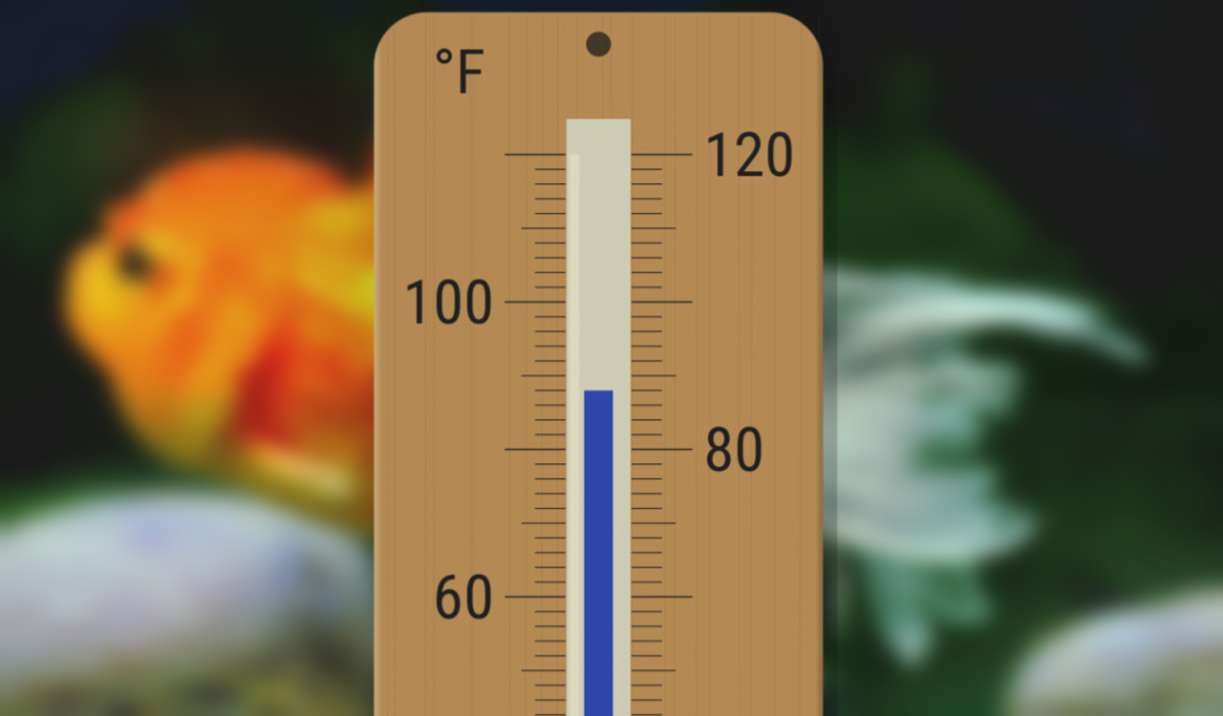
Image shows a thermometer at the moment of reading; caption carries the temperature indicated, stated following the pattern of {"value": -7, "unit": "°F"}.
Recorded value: {"value": 88, "unit": "°F"}
